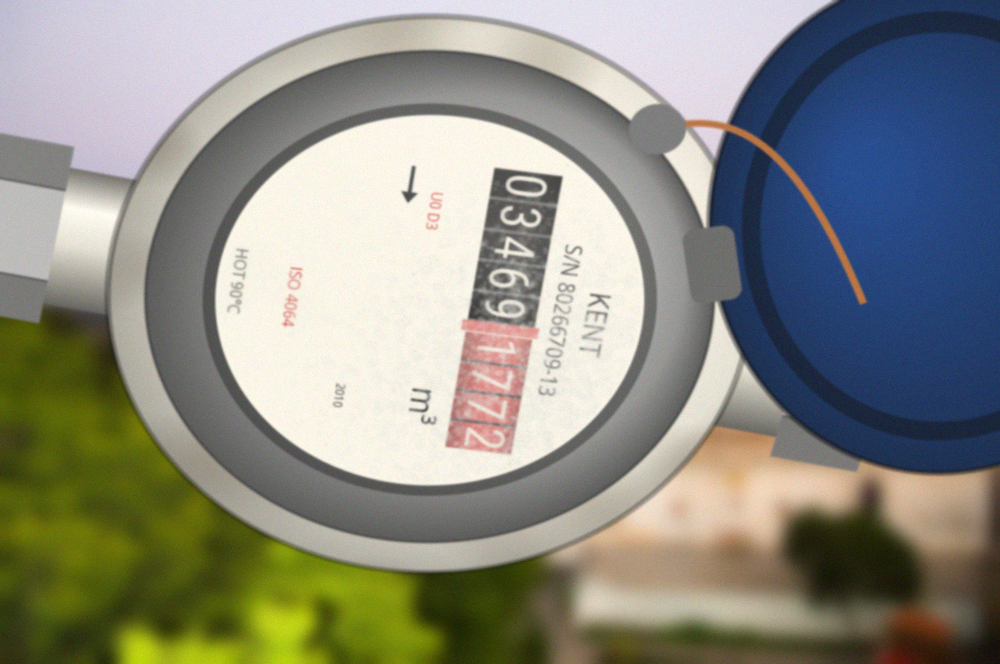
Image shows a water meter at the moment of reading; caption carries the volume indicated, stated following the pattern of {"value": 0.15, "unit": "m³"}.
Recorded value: {"value": 3469.1772, "unit": "m³"}
